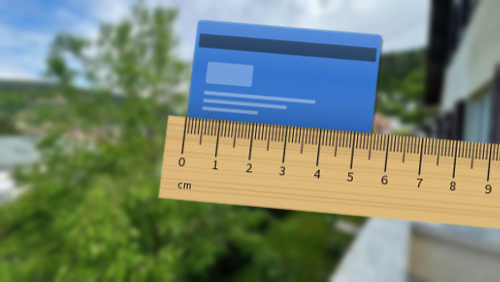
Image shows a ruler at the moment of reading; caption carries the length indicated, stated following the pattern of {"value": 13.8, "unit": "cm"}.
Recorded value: {"value": 5.5, "unit": "cm"}
